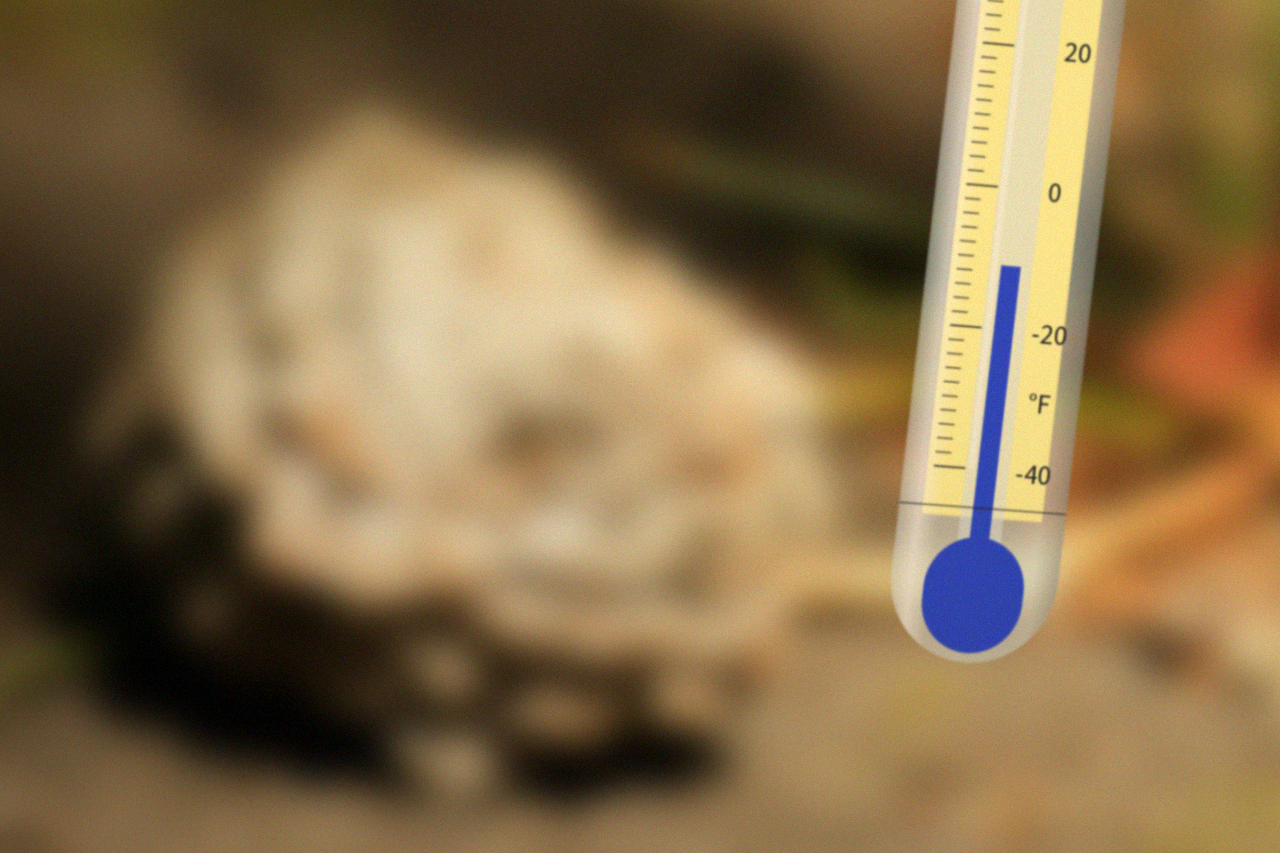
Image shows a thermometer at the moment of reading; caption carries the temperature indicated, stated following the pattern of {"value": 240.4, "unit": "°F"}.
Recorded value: {"value": -11, "unit": "°F"}
